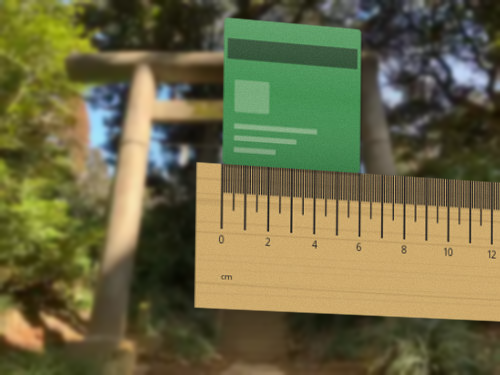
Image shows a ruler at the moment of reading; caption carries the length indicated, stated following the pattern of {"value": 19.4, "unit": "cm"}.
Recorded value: {"value": 6, "unit": "cm"}
